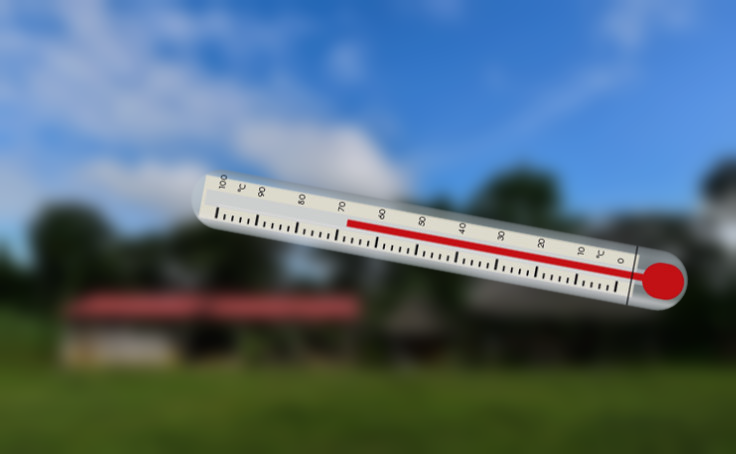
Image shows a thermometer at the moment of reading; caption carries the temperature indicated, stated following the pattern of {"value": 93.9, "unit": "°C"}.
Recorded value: {"value": 68, "unit": "°C"}
